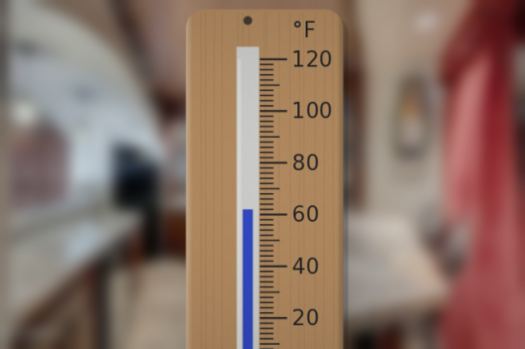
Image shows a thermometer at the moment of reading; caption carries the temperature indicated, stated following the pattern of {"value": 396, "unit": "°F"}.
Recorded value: {"value": 62, "unit": "°F"}
